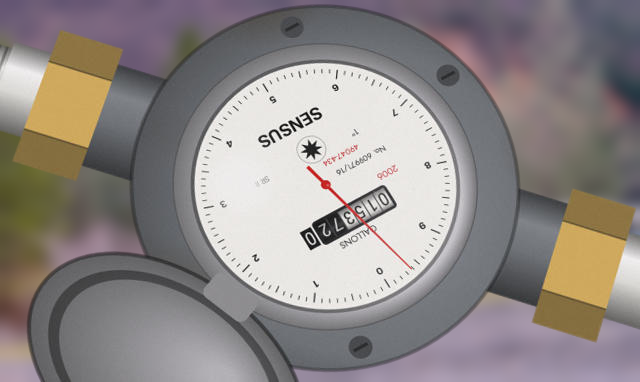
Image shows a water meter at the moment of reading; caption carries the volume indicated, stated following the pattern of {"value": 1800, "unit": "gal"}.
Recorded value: {"value": 153719.6, "unit": "gal"}
